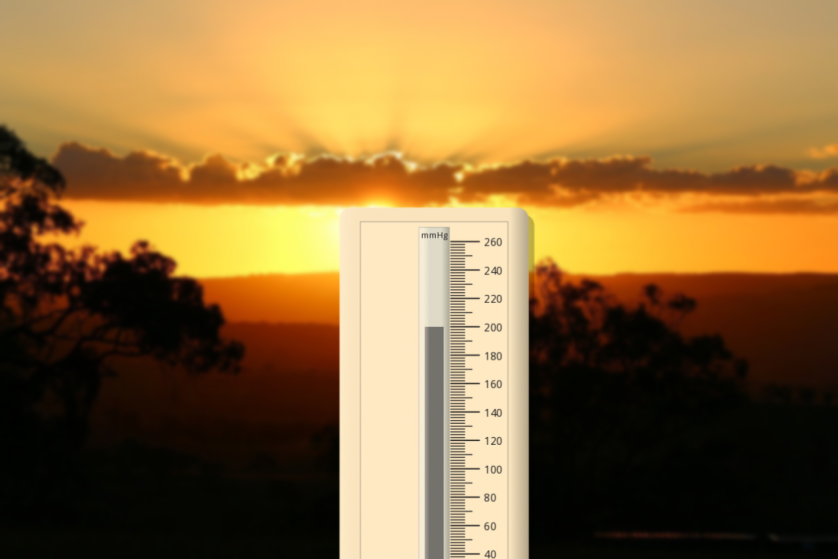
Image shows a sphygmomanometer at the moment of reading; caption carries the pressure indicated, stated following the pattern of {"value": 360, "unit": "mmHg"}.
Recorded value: {"value": 200, "unit": "mmHg"}
